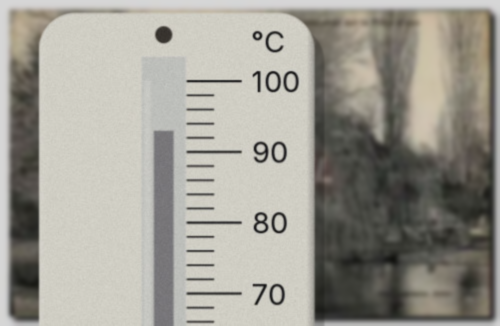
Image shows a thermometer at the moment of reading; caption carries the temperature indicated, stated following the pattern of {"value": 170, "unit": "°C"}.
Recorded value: {"value": 93, "unit": "°C"}
